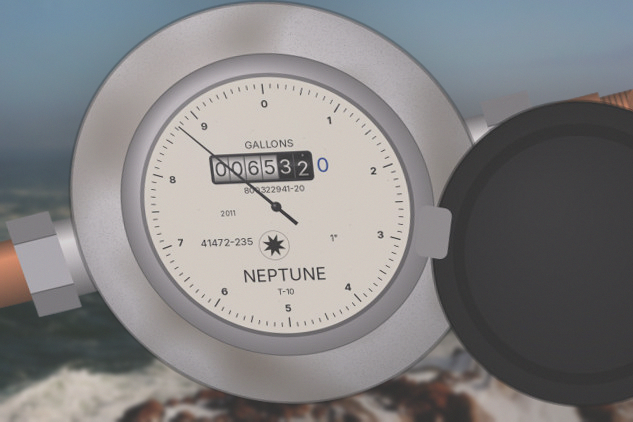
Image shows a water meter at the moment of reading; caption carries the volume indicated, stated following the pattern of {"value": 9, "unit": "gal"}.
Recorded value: {"value": 65318.7, "unit": "gal"}
